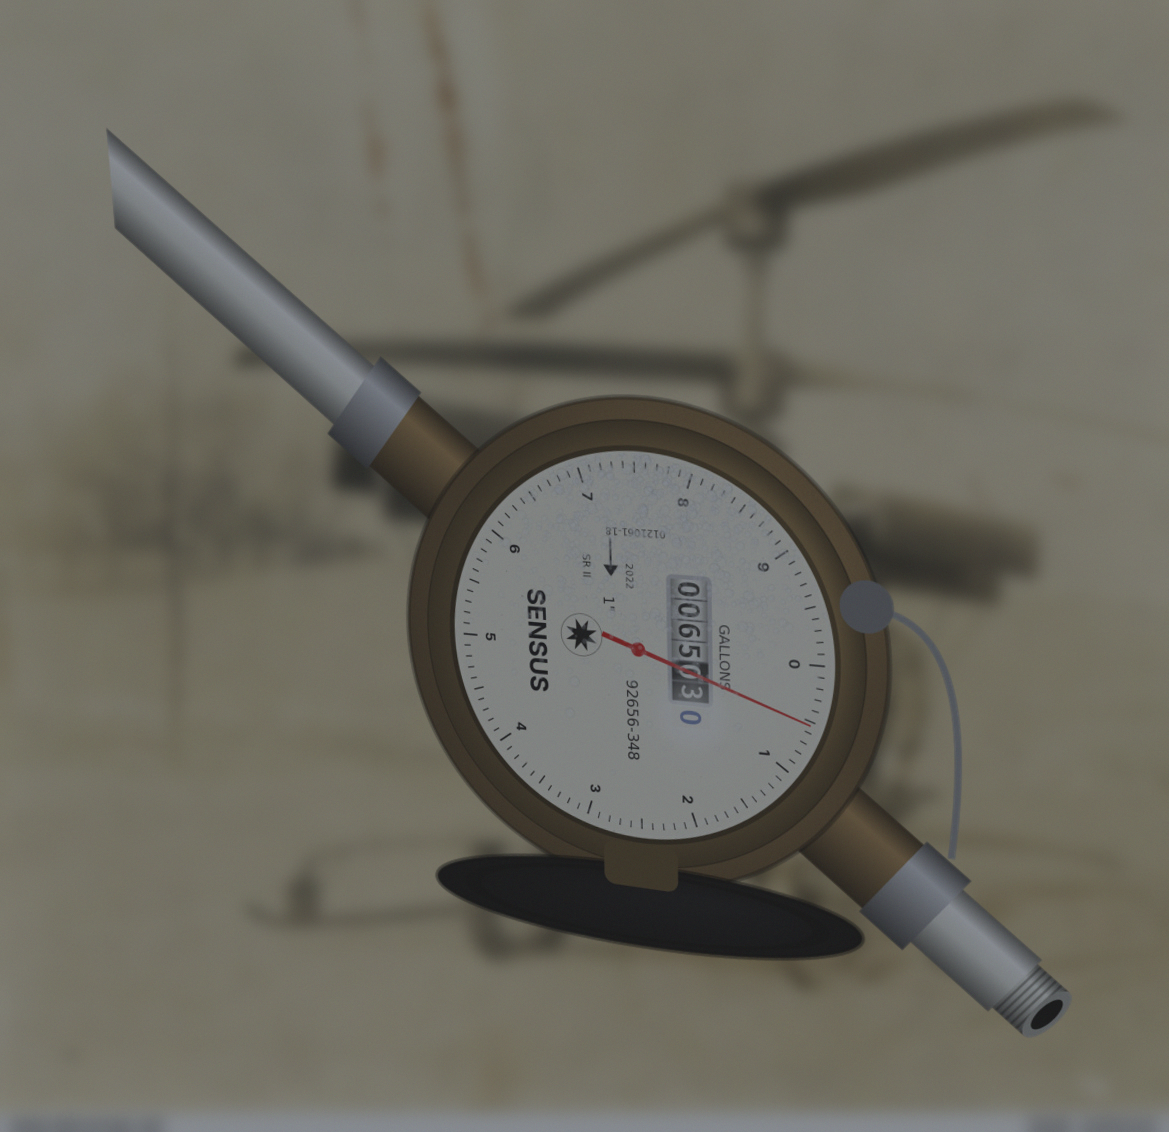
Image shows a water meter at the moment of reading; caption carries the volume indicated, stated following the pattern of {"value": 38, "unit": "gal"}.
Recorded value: {"value": 65030.5, "unit": "gal"}
